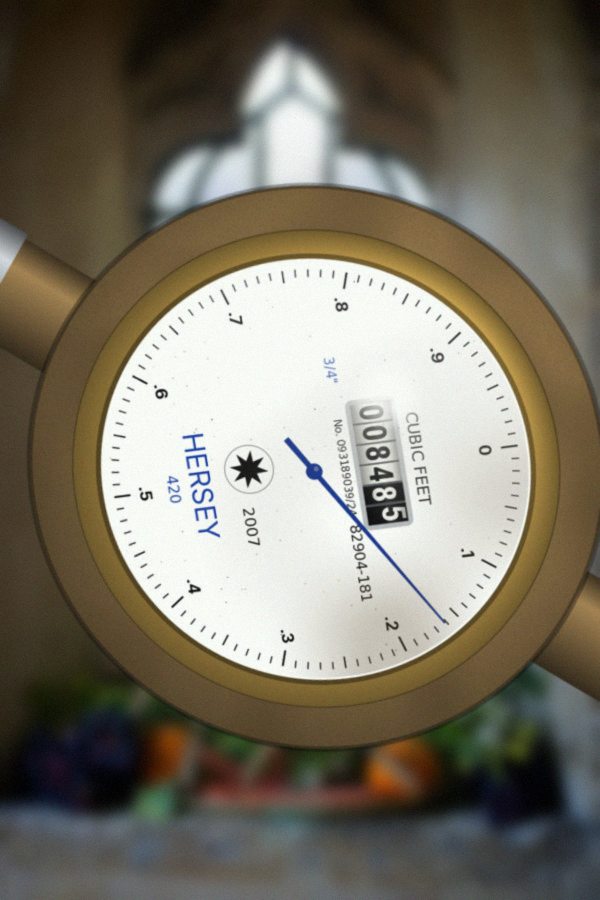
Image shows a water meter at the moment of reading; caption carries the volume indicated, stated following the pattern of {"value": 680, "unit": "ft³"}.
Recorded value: {"value": 8485.16, "unit": "ft³"}
